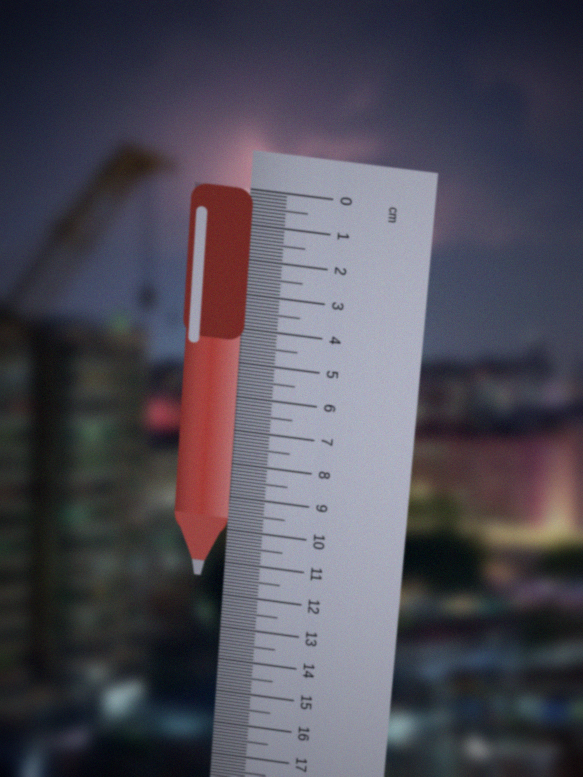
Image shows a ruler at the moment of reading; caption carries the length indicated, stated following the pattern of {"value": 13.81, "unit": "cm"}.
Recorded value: {"value": 11.5, "unit": "cm"}
